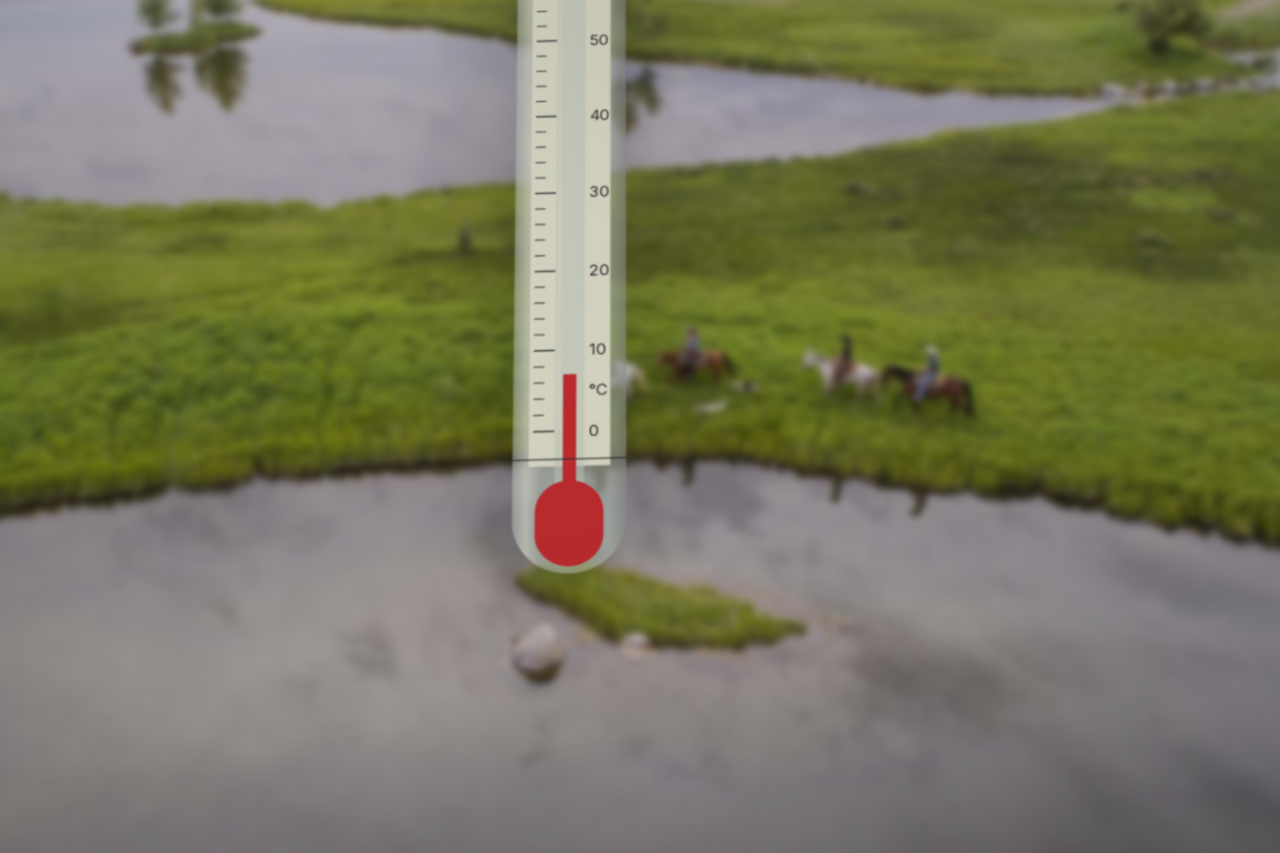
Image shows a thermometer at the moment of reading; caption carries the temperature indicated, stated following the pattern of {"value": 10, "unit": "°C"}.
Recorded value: {"value": 7, "unit": "°C"}
